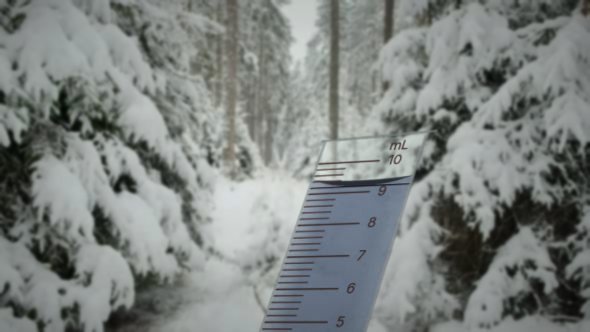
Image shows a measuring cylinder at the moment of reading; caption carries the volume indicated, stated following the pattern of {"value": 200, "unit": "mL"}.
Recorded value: {"value": 9.2, "unit": "mL"}
